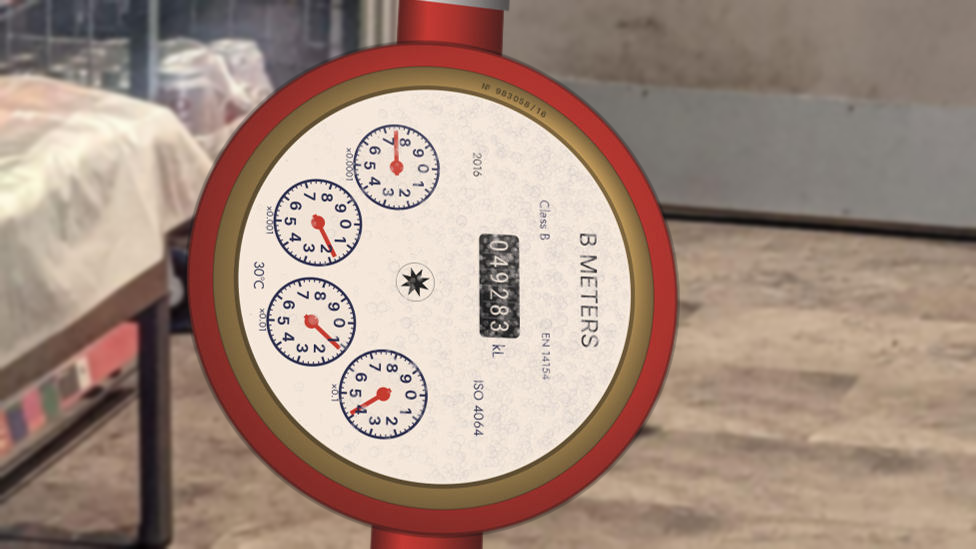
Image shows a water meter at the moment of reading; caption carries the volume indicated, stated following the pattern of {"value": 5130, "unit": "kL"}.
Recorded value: {"value": 49283.4117, "unit": "kL"}
